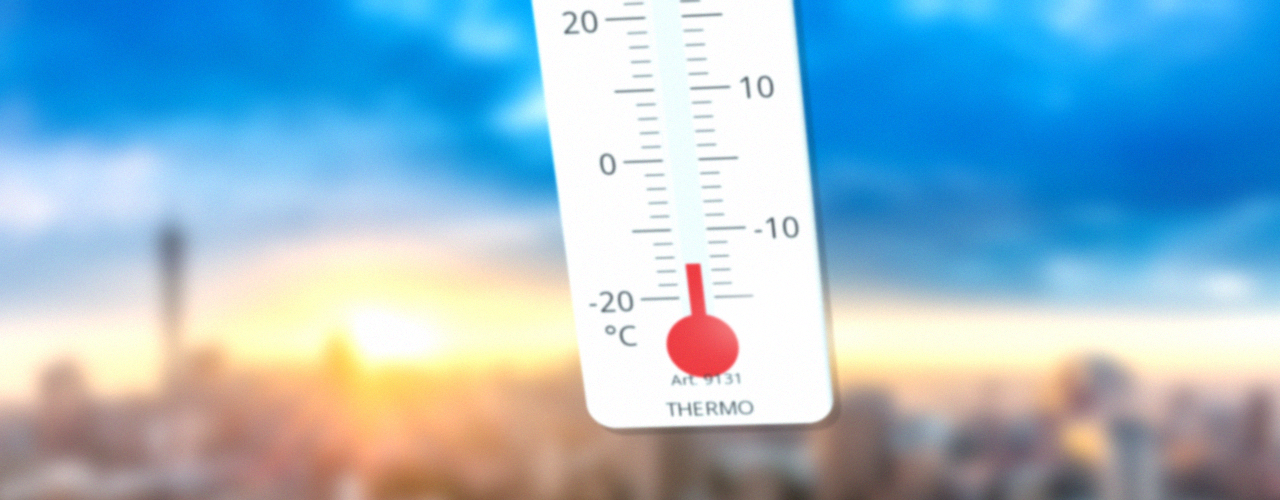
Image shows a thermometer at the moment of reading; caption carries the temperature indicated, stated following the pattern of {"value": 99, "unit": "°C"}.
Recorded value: {"value": -15, "unit": "°C"}
